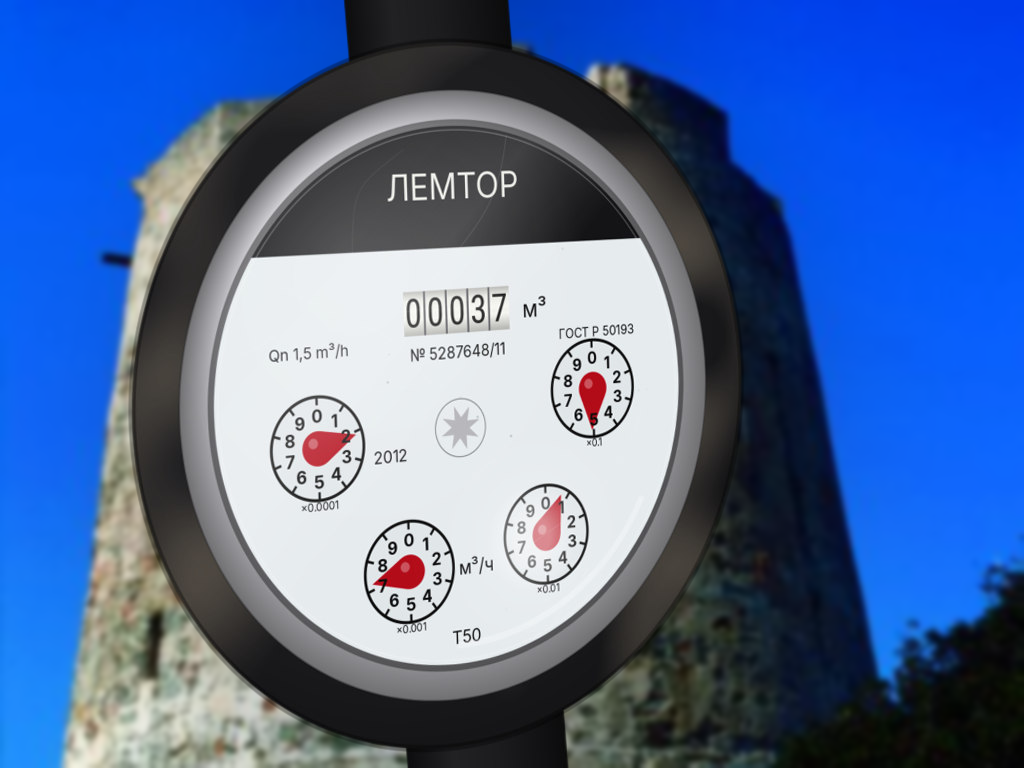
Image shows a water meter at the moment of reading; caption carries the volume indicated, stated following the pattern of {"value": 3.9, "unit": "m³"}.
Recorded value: {"value": 37.5072, "unit": "m³"}
